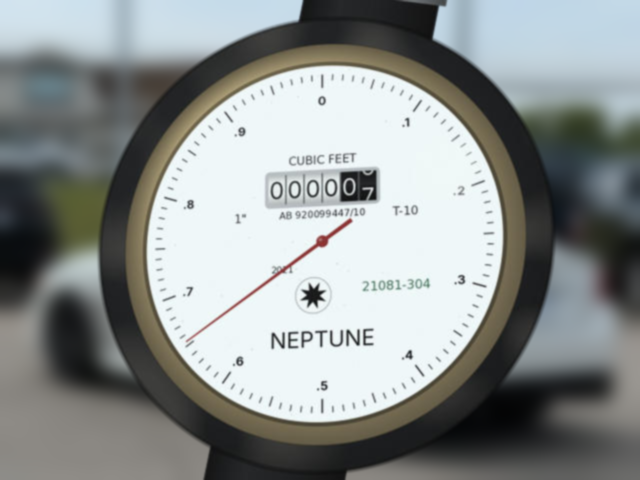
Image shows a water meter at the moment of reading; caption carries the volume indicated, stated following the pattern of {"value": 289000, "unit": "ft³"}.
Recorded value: {"value": 6.65, "unit": "ft³"}
